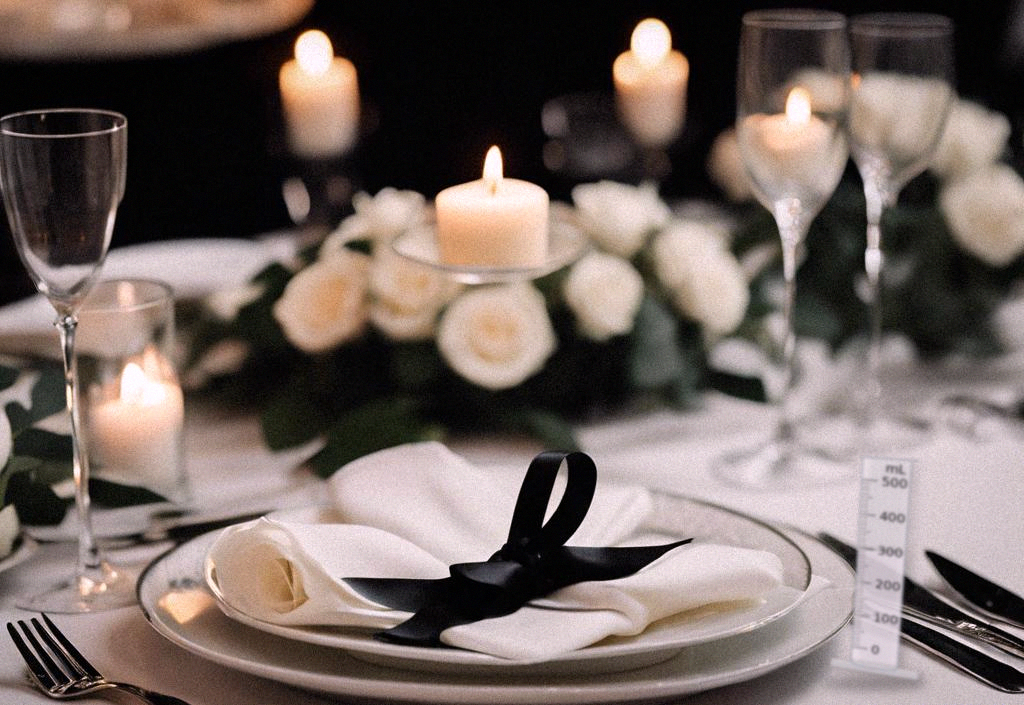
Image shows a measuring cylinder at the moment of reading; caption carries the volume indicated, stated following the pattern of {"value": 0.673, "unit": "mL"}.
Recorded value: {"value": 300, "unit": "mL"}
